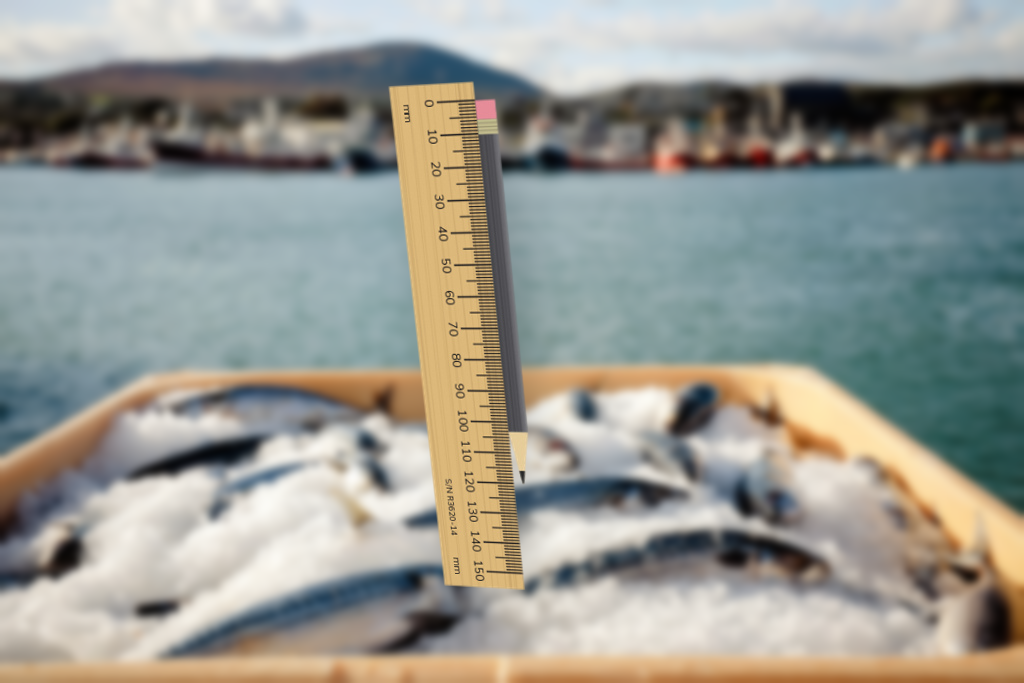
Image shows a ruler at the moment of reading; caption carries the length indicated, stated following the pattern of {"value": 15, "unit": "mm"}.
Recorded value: {"value": 120, "unit": "mm"}
